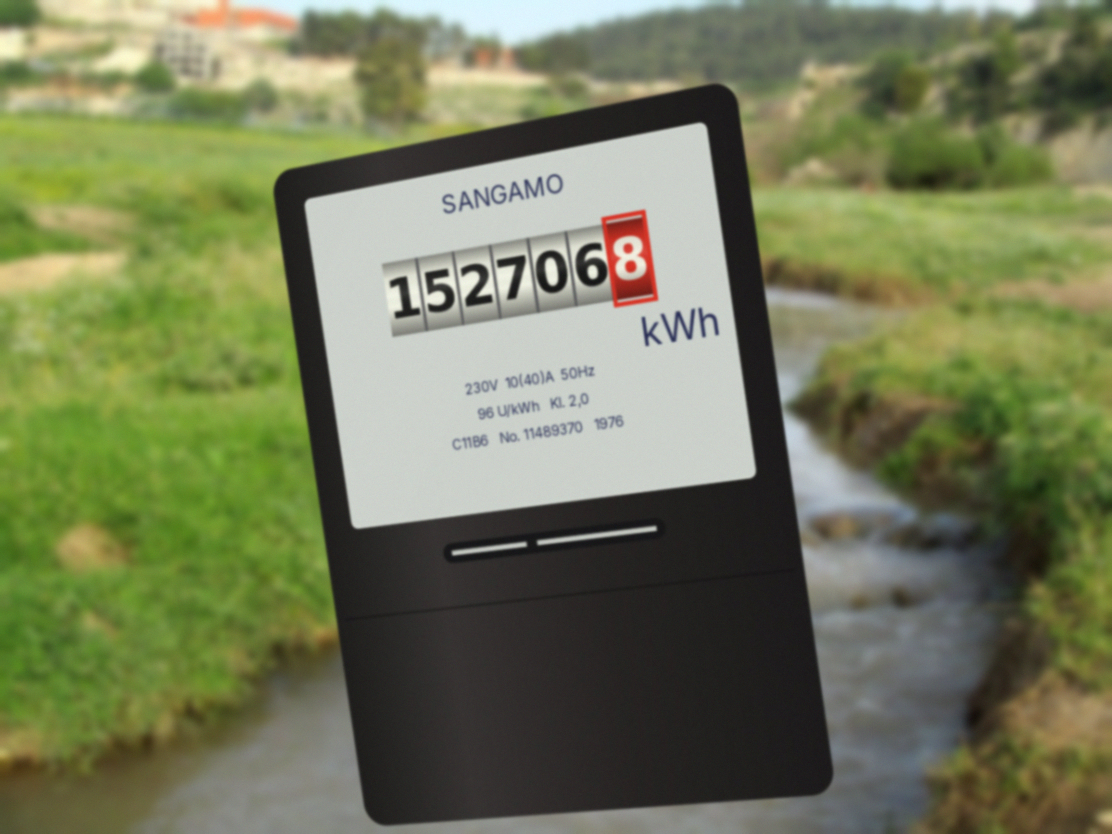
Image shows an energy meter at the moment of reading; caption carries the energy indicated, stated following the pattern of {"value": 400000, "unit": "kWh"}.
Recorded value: {"value": 152706.8, "unit": "kWh"}
